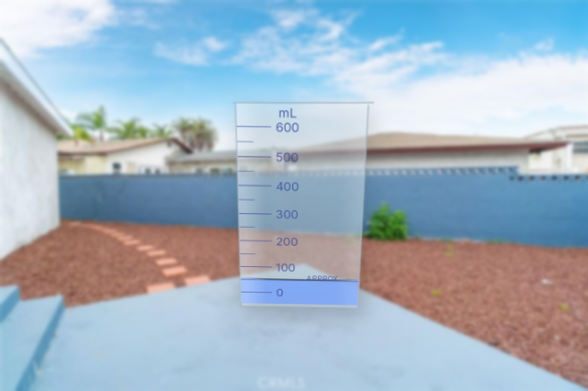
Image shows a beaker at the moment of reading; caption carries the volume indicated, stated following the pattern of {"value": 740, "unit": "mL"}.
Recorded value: {"value": 50, "unit": "mL"}
